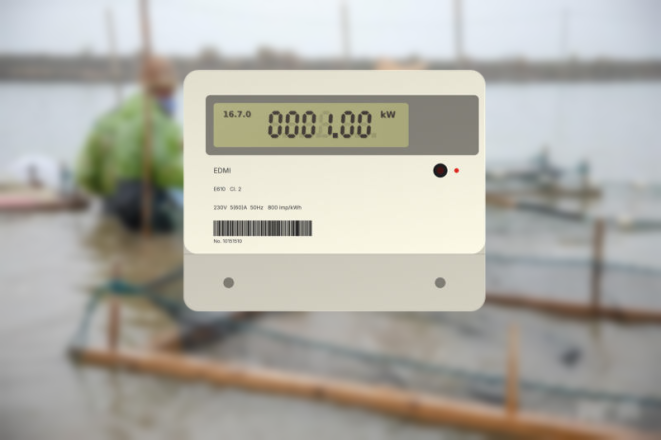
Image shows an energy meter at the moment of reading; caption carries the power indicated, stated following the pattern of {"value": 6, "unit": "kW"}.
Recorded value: {"value": 1.00, "unit": "kW"}
